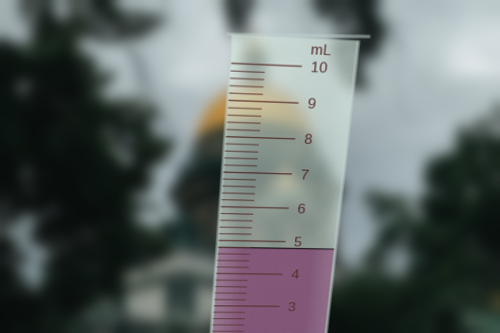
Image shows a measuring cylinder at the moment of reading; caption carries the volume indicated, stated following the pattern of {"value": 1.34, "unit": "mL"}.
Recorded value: {"value": 4.8, "unit": "mL"}
